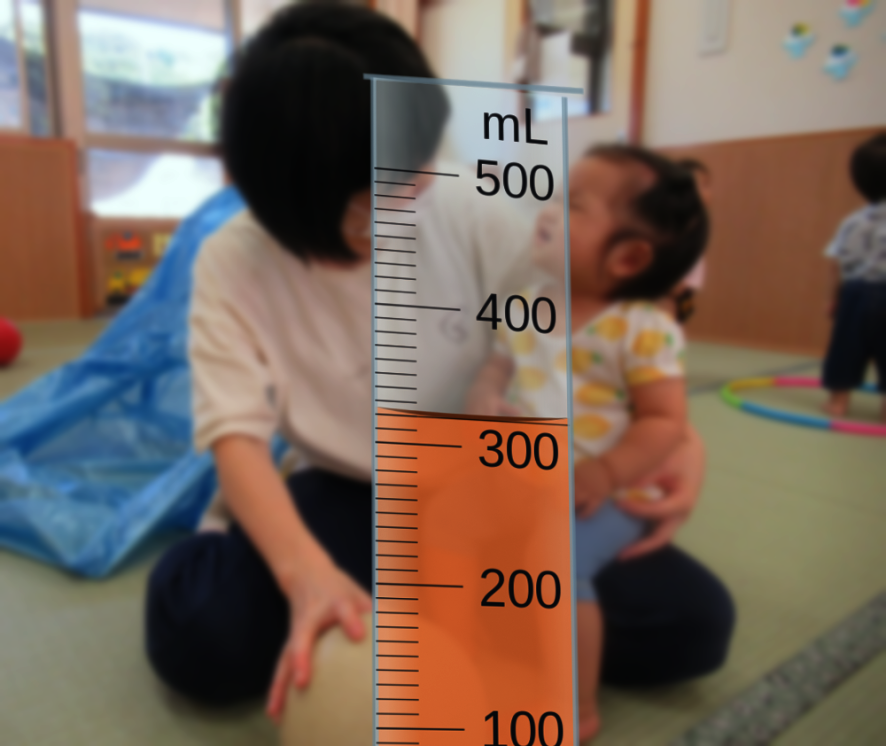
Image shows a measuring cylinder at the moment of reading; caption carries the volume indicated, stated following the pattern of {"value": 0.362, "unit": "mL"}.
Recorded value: {"value": 320, "unit": "mL"}
